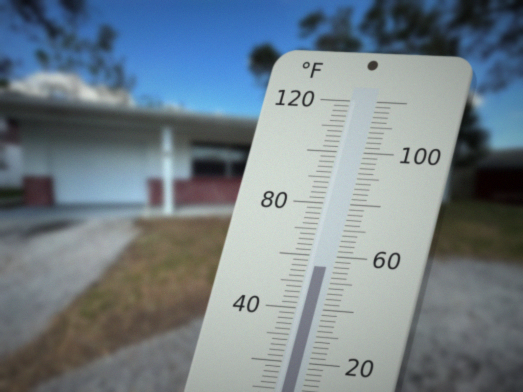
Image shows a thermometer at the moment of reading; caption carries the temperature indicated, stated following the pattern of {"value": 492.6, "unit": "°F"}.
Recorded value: {"value": 56, "unit": "°F"}
